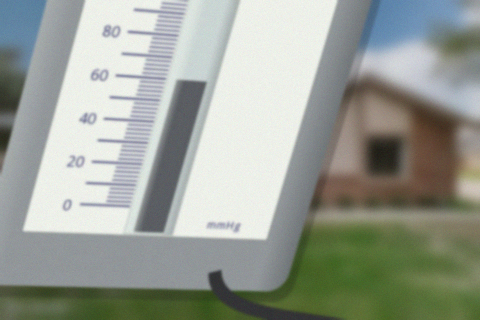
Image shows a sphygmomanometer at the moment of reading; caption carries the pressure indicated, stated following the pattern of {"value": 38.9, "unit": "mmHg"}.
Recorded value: {"value": 60, "unit": "mmHg"}
